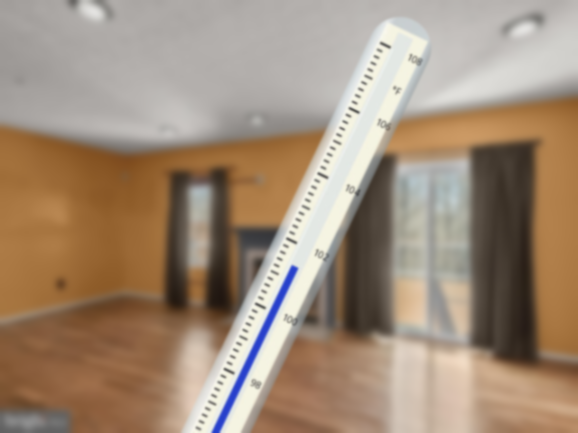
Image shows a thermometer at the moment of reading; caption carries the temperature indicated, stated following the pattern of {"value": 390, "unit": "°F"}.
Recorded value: {"value": 101.4, "unit": "°F"}
